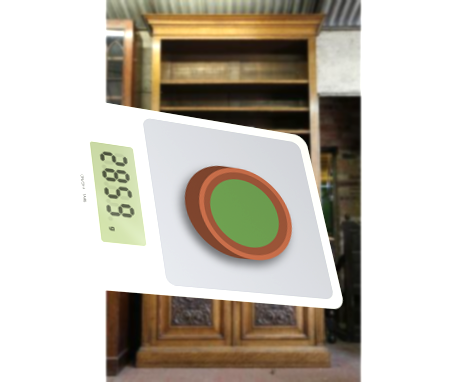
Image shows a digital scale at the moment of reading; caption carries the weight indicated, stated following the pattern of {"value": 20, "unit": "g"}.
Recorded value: {"value": 2859, "unit": "g"}
